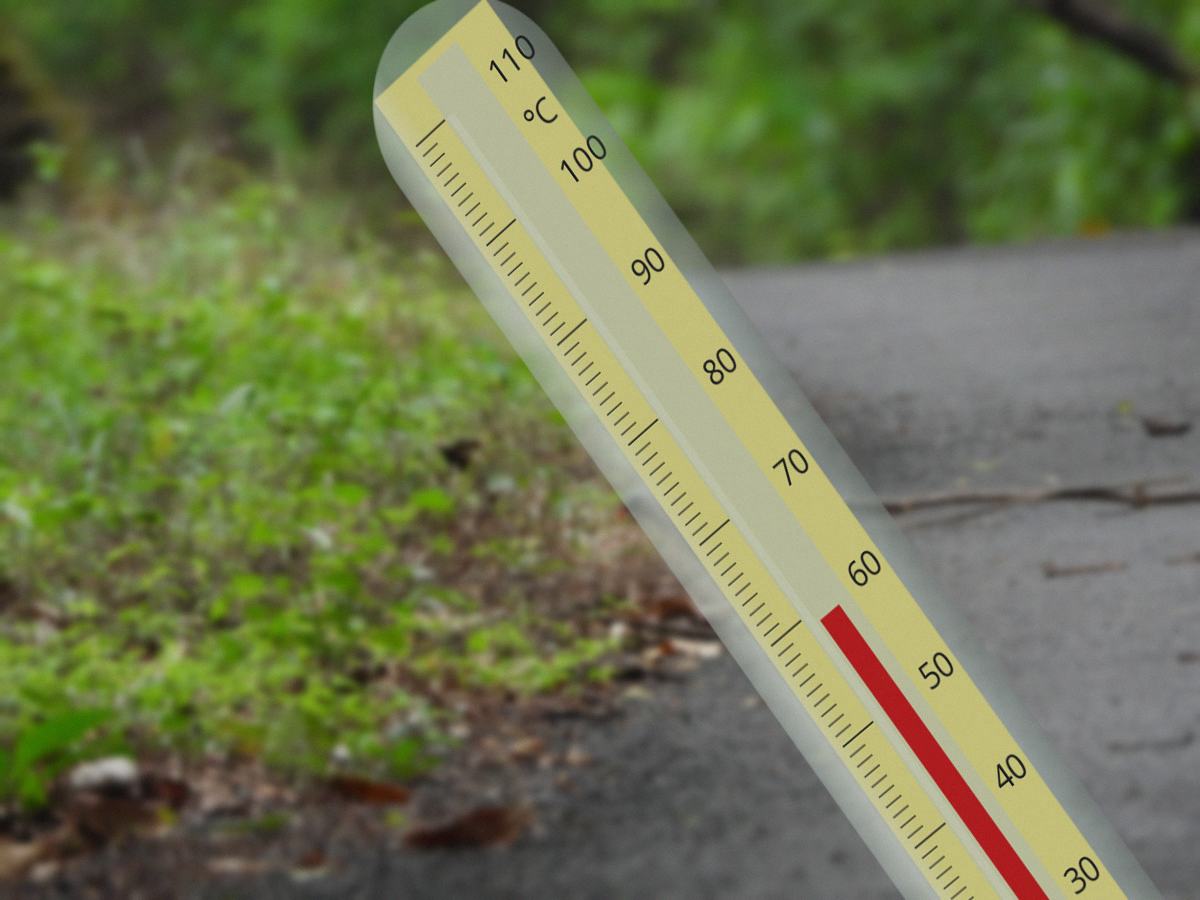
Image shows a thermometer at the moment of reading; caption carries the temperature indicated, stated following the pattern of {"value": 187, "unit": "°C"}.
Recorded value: {"value": 59, "unit": "°C"}
